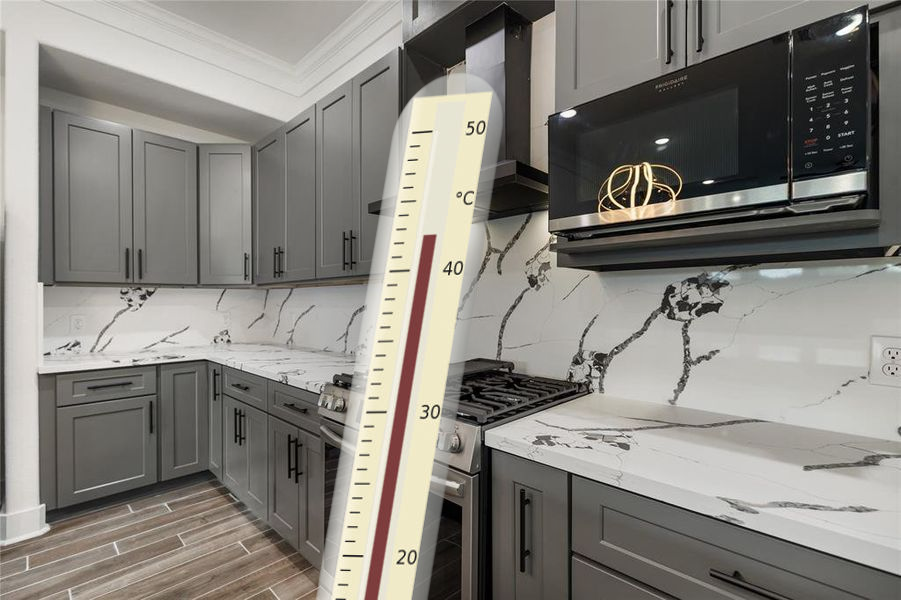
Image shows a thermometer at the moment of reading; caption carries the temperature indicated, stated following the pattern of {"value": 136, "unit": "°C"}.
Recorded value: {"value": 42.5, "unit": "°C"}
